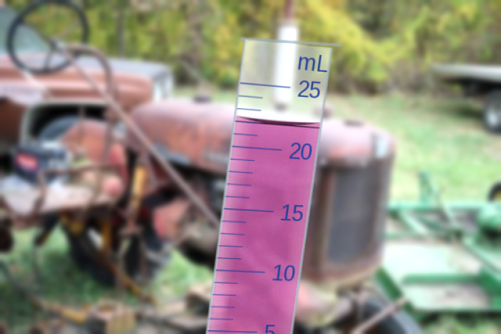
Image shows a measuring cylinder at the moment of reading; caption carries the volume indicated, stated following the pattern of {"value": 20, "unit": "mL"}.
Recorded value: {"value": 22, "unit": "mL"}
